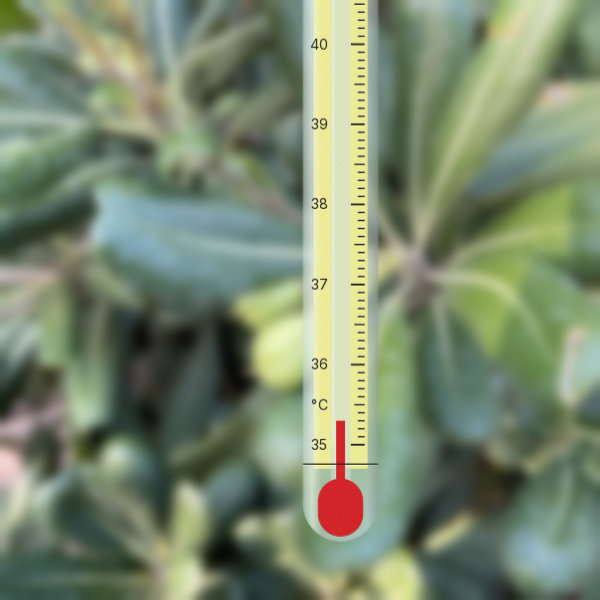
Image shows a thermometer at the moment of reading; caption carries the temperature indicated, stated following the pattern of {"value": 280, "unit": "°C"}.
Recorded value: {"value": 35.3, "unit": "°C"}
